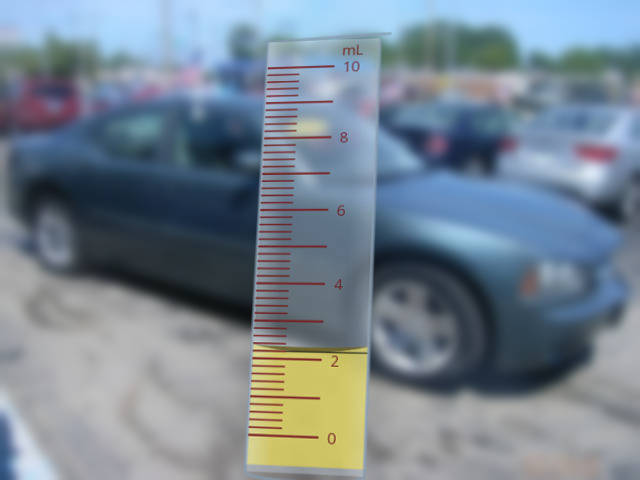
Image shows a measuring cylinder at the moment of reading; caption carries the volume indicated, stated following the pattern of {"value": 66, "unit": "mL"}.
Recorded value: {"value": 2.2, "unit": "mL"}
